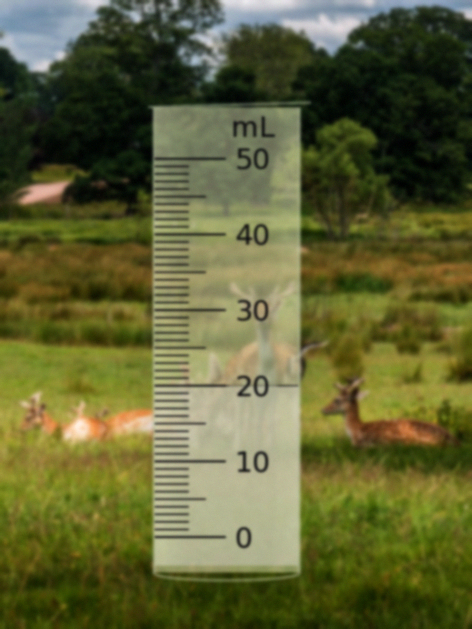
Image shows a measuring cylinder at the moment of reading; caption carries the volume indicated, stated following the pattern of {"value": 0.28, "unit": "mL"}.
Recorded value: {"value": 20, "unit": "mL"}
